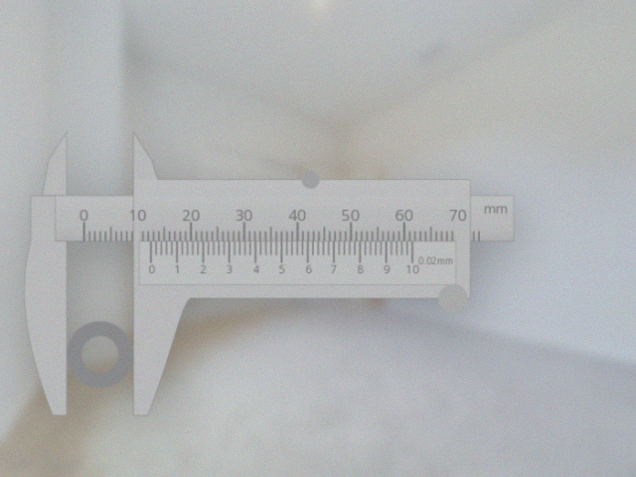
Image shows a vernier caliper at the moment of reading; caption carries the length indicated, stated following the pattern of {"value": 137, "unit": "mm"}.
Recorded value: {"value": 12.5, "unit": "mm"}
